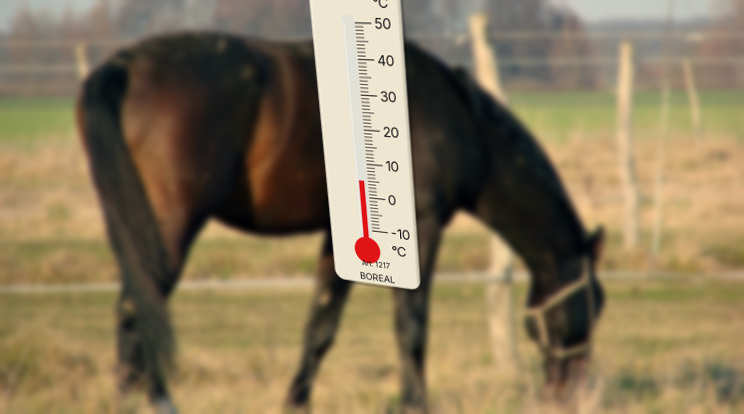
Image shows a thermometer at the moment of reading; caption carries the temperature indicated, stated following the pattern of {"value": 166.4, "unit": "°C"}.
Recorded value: {"value": 5, "unit": "°C"}
